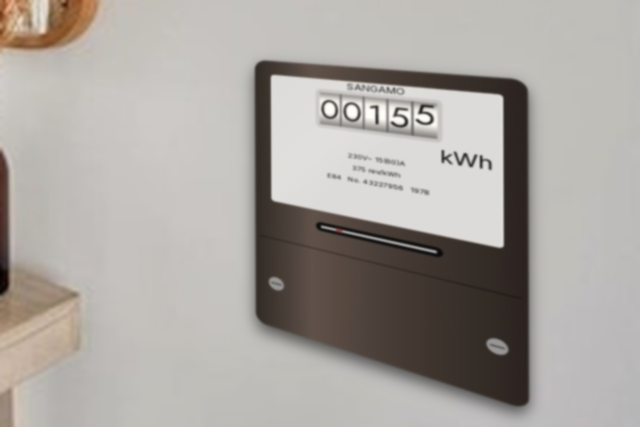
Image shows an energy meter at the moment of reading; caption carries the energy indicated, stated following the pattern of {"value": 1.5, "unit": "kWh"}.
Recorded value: {"value": 155, "unit": "kWh"}
